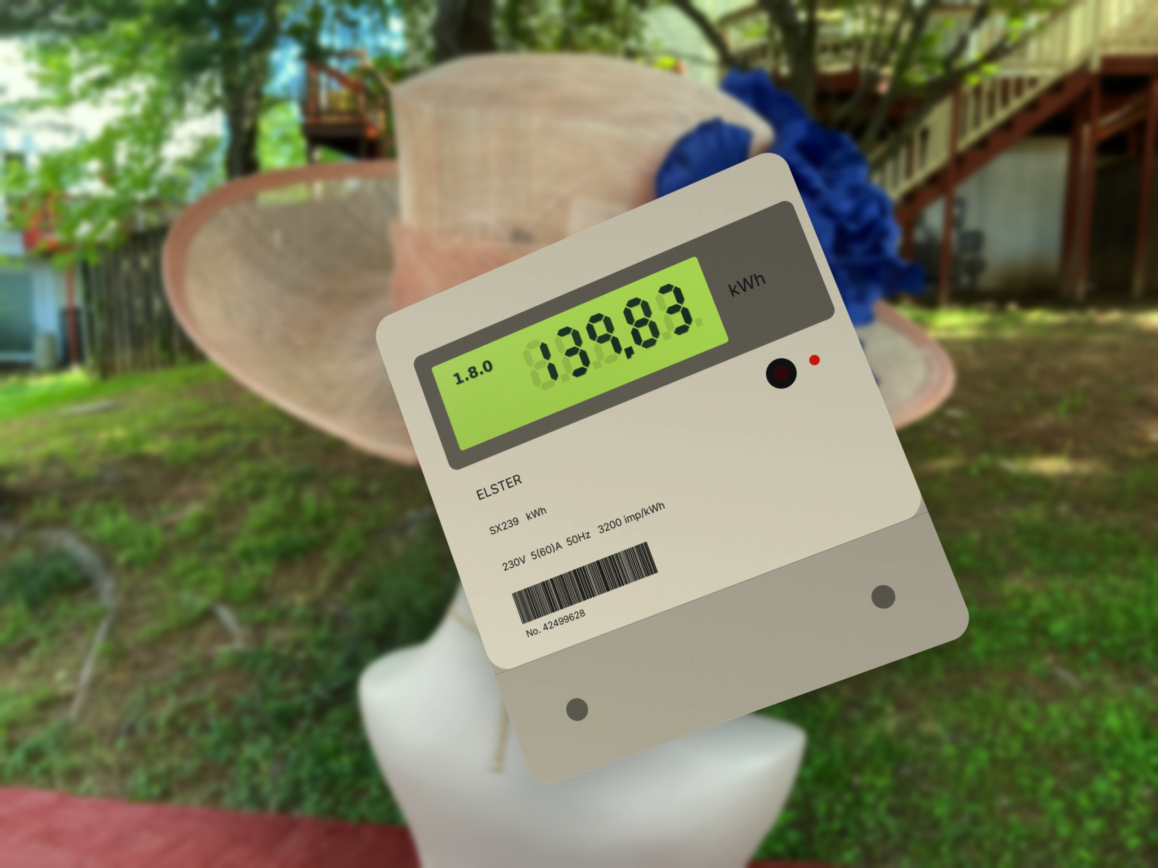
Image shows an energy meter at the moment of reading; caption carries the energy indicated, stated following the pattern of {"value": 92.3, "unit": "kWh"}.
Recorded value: {"value": 139.83, "unit": "kWh"}
